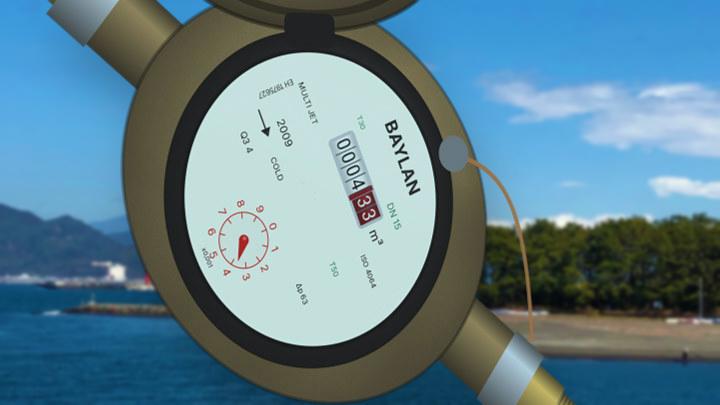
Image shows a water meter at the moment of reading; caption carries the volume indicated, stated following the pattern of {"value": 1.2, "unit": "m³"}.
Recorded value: {"value": 4.333, "unit": "m³"}
